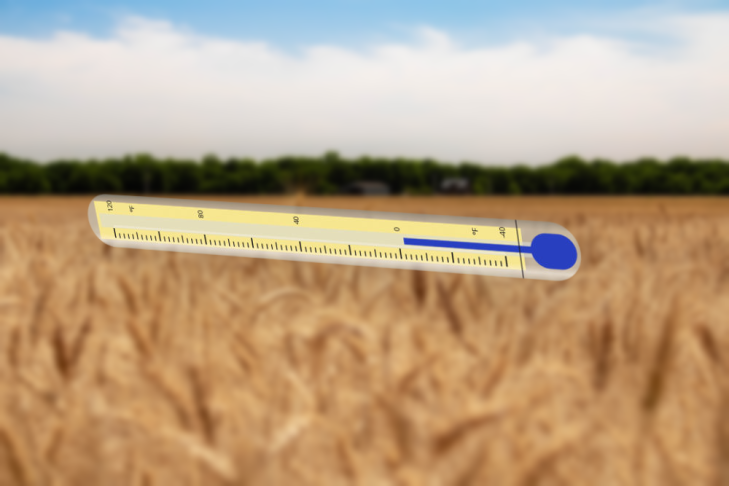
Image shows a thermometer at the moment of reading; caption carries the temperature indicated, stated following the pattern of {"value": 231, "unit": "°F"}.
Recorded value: {"value": -2, "unit": "°F"}
